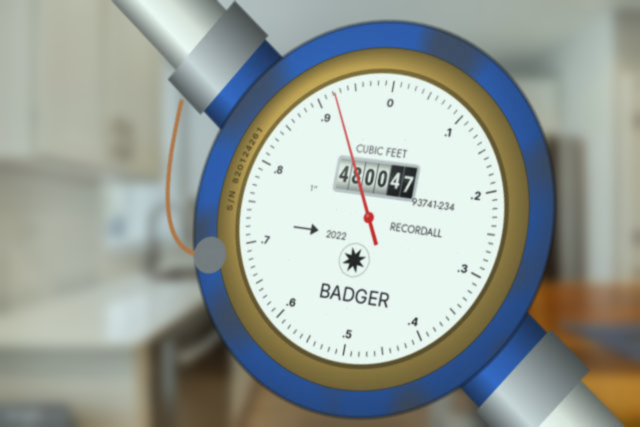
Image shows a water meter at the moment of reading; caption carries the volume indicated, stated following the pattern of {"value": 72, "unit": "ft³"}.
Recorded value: {"value": 480046.92, "unit": "ft³"}
